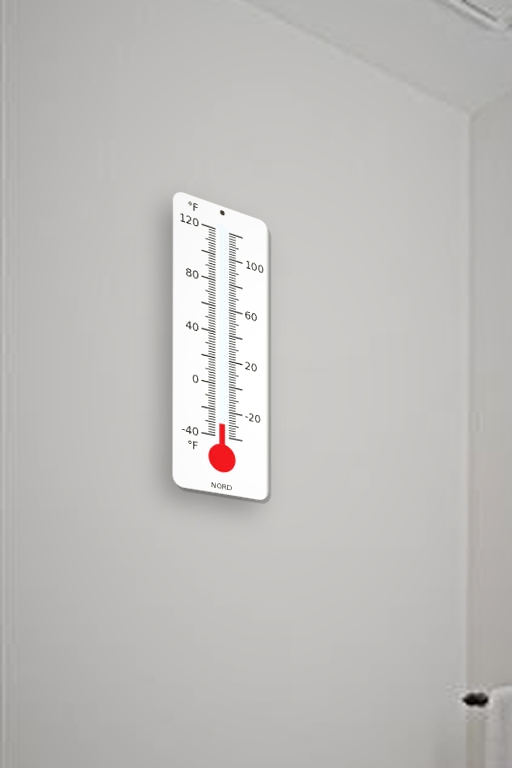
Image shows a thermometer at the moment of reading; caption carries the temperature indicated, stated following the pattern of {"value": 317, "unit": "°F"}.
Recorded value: {"value": -30, "unit": "°F"}
